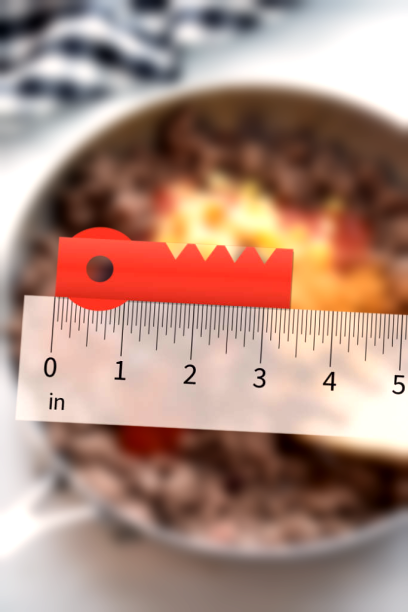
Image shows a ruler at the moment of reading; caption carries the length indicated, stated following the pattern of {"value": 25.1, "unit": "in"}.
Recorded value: {"value": 3.375, "unit": "in"}
